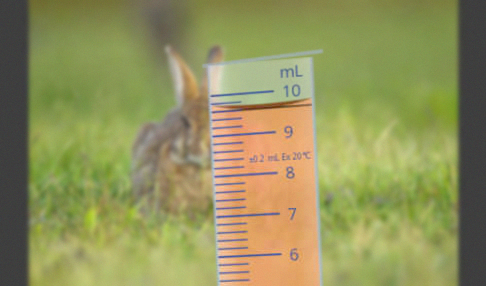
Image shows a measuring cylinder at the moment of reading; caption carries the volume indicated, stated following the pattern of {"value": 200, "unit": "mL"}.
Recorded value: {"value": 9.6, "unit": "mL"}
